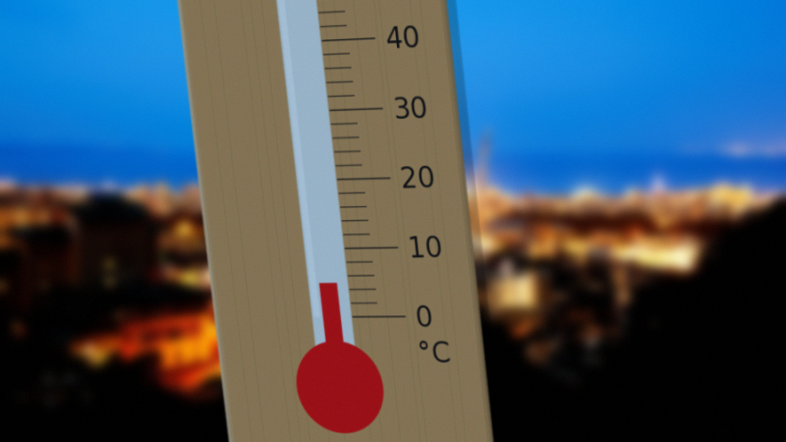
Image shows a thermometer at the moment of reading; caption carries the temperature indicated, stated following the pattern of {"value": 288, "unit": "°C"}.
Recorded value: {"value": 5, "unit": "°C"}
